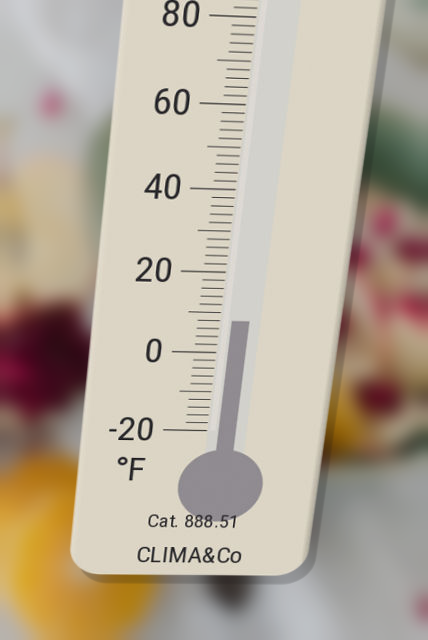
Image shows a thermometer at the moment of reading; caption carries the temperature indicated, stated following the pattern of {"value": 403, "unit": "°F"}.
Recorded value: {"value": 8, "unit": "°F"}
